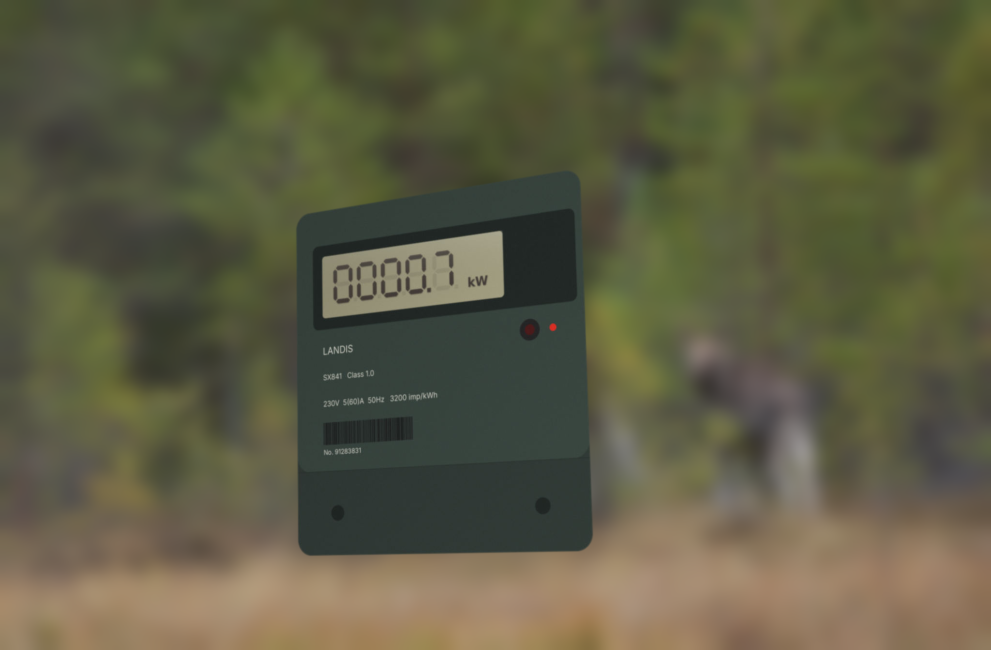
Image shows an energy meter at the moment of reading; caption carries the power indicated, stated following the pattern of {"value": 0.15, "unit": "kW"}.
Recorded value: {"value": 0.7, "unit": "kW"}
